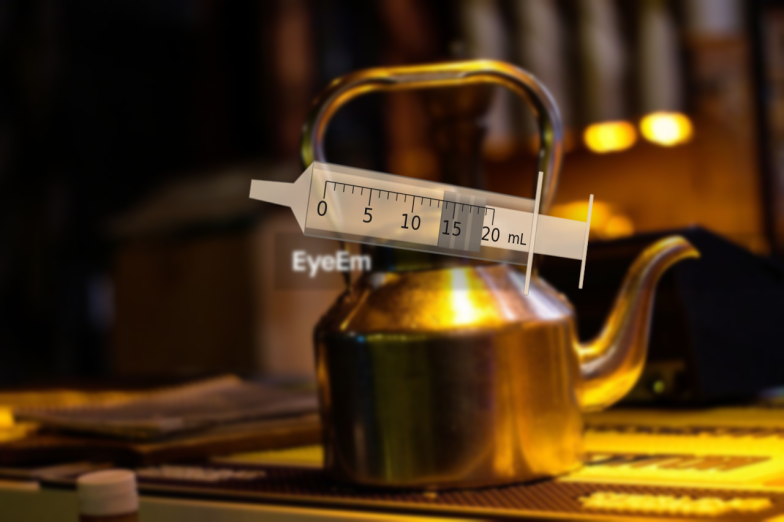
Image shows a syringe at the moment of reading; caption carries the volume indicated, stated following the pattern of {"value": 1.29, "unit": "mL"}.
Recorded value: {"value": 13.5, "unit": "mL"}
